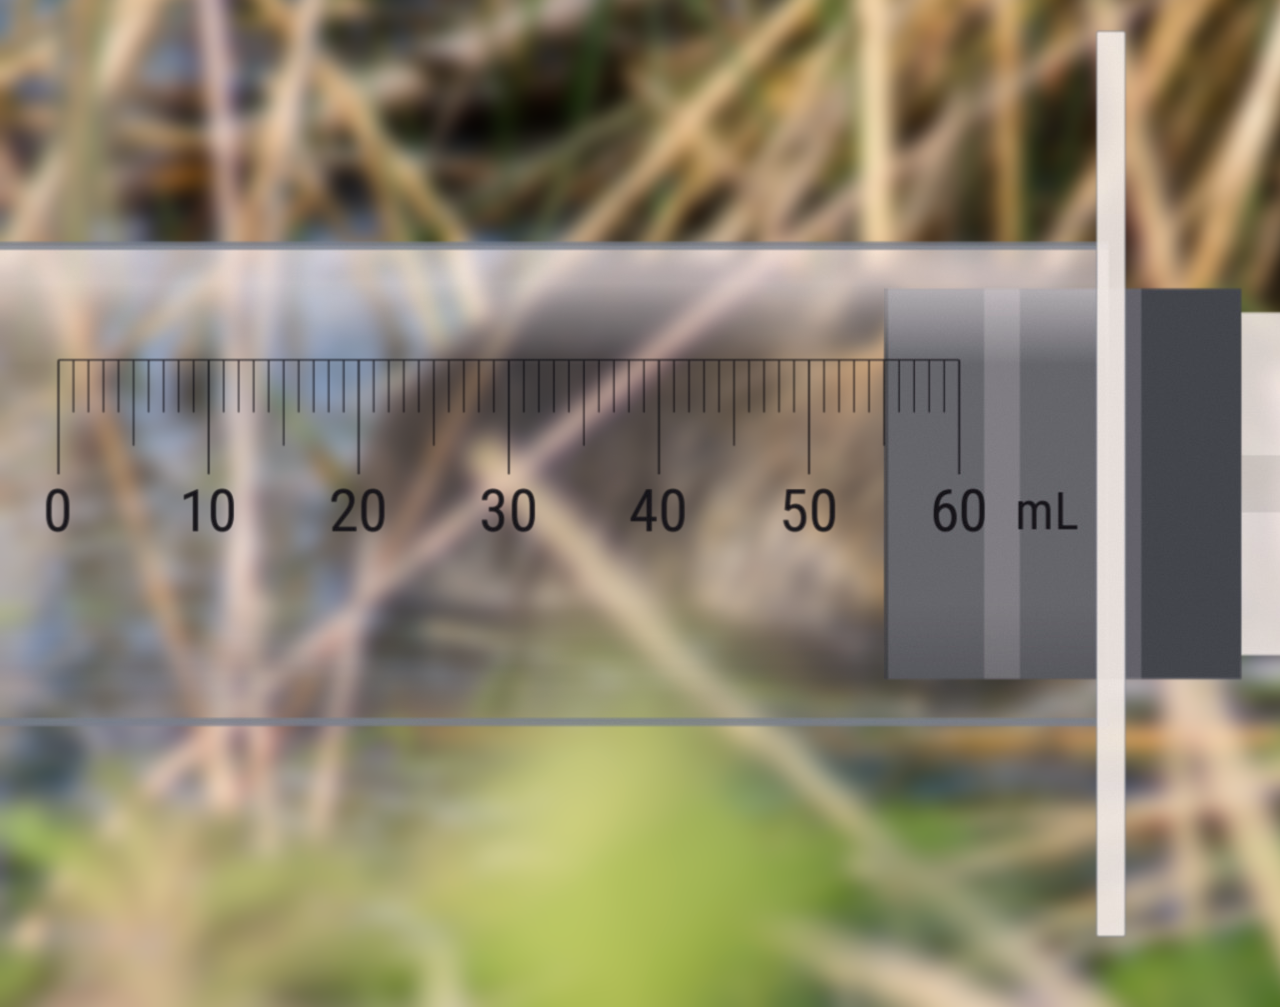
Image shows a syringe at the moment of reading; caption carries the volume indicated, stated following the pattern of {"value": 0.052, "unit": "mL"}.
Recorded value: {"value": 55, "unit": "mL"}
